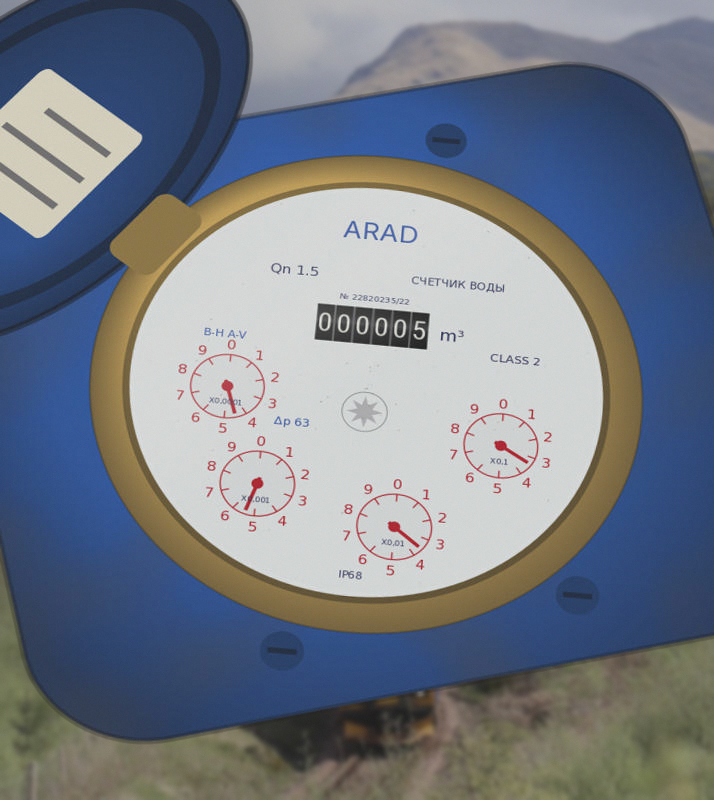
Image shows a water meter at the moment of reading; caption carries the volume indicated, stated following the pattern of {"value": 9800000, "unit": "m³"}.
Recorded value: {"value": 5.3354, "unit": "m³"}
